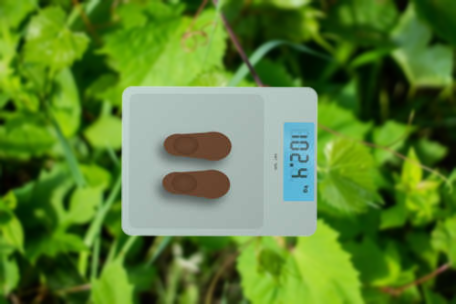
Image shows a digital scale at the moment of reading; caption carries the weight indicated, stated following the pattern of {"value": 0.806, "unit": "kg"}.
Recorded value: {"value": 102.4, "unit": "kg"}
